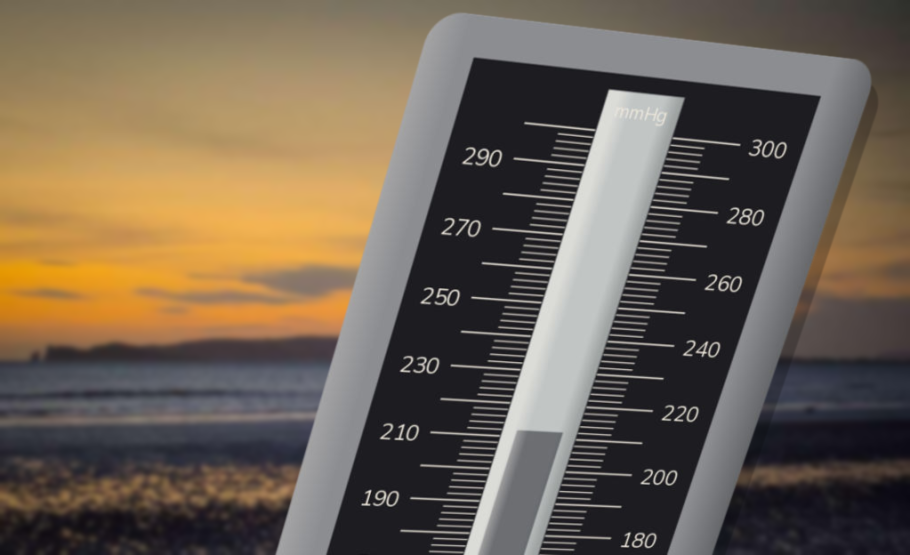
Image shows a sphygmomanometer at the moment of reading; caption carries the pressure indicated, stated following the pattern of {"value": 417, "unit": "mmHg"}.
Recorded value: {"value": 212, "unit": "mmHg"}
